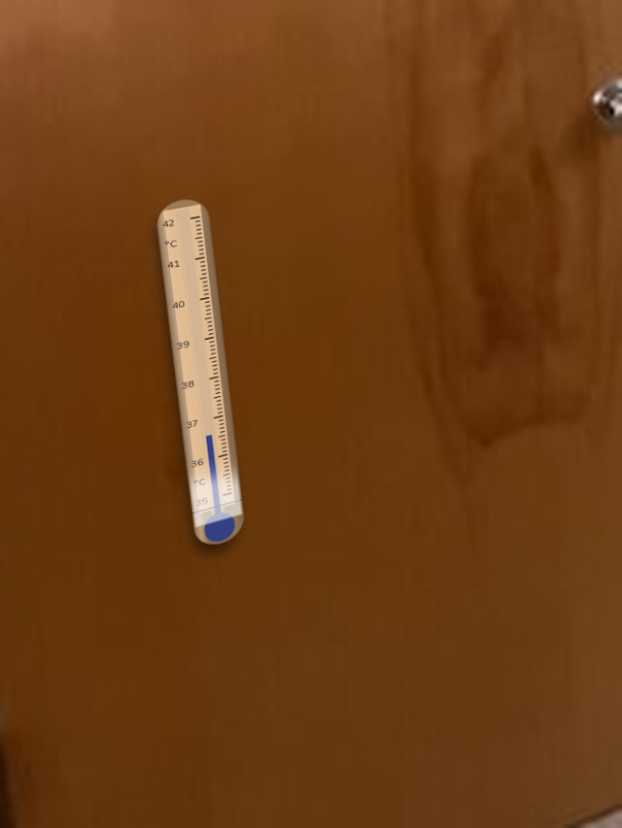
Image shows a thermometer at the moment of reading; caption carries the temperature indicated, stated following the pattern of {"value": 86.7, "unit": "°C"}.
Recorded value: {"value": 36.6, "unit": "°C"}
